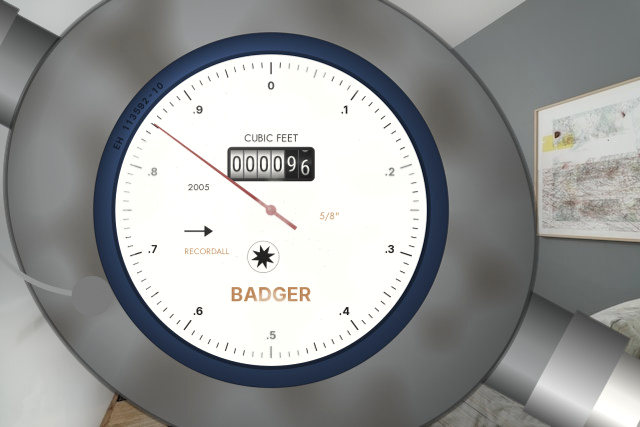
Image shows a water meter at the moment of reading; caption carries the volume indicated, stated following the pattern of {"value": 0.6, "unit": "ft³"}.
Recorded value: {"value": 95.85, "unit": "ft³"}
